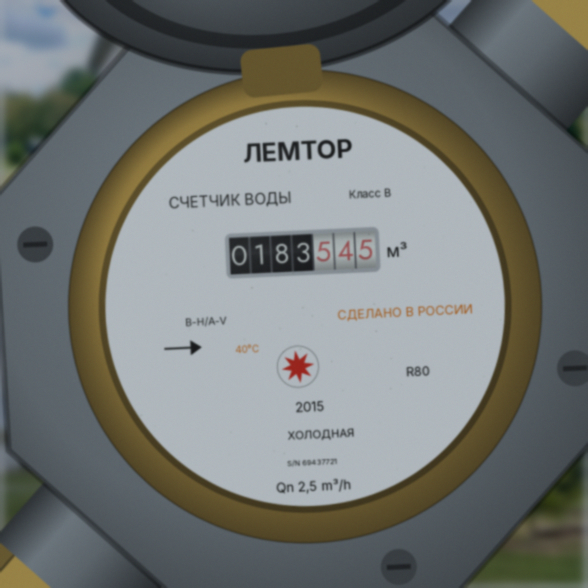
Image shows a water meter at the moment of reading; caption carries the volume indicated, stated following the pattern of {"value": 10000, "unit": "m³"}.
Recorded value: {"value": 183.545, "unit": "m³"}
